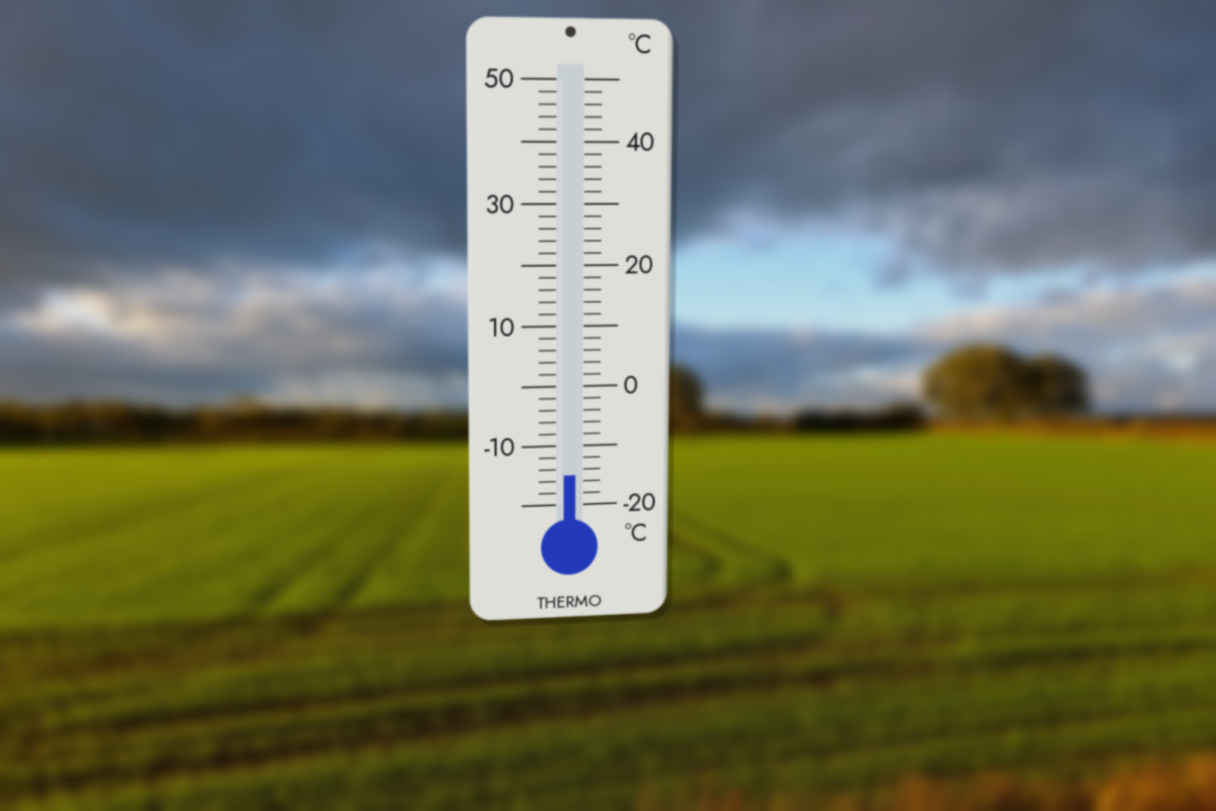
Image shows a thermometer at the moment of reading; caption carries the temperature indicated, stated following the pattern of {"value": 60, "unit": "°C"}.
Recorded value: {"value": -15, "unit": "°C"}
